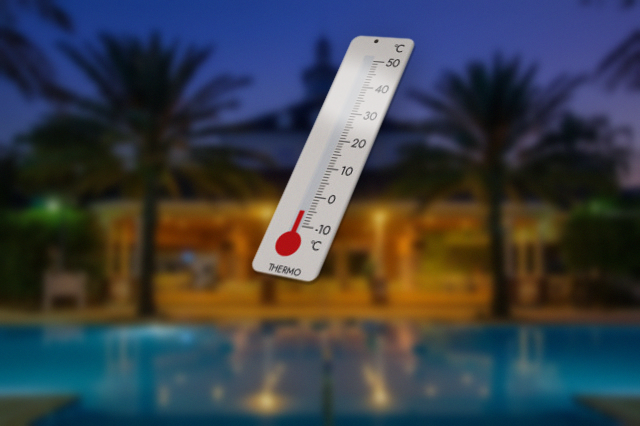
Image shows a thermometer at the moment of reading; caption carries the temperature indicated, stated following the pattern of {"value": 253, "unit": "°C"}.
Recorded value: {"value": -5, "unit": "°C"}
